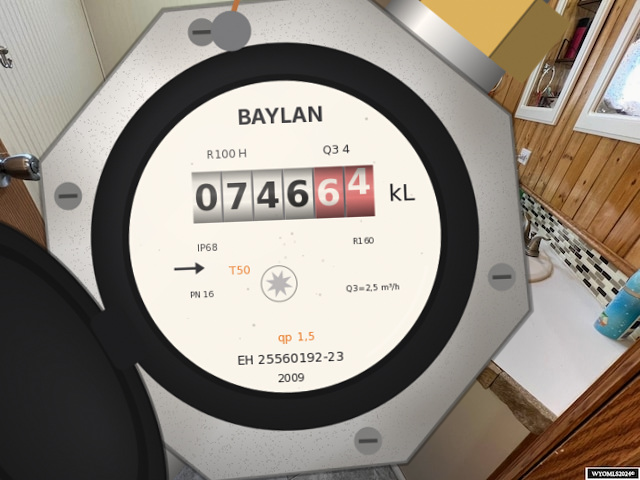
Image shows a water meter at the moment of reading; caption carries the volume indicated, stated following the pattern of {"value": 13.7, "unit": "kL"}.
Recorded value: {"value": 746.64, "unit": "kL"}
